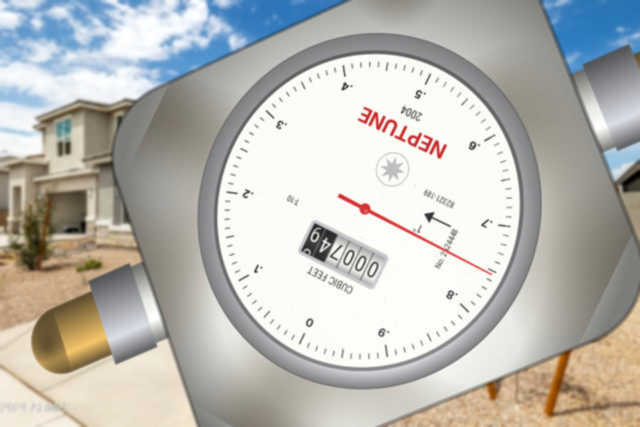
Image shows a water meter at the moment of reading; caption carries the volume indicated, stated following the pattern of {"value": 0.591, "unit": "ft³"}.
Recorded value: {"value": 748.75, "unit": "ft³"}
